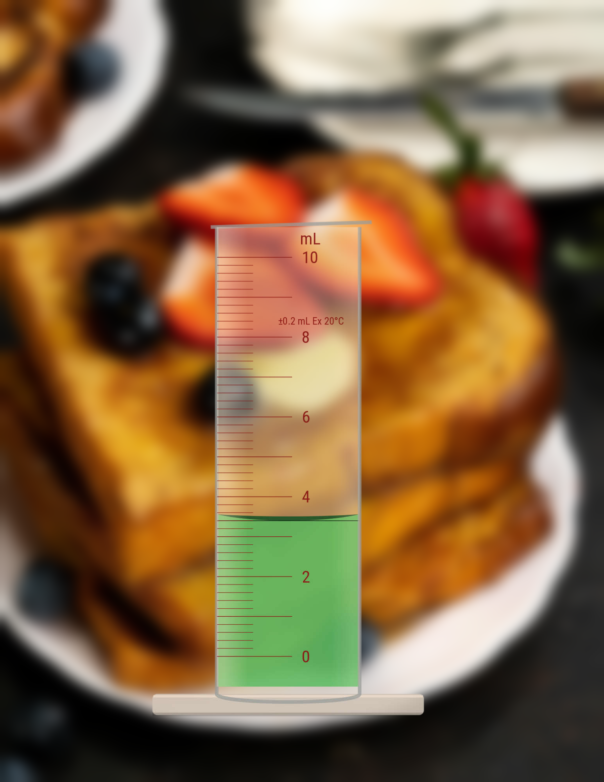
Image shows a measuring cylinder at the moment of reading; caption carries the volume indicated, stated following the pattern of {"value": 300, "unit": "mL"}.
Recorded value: {"value": 3.4, "unit": "mL"}
